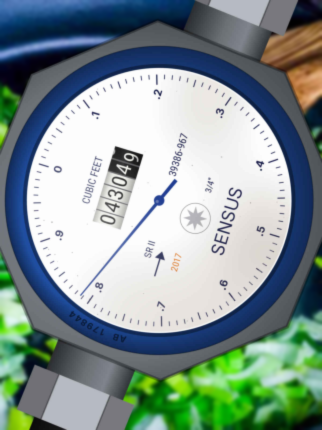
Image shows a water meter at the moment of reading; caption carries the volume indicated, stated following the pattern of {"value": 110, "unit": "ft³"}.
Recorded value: {"value": 43048.81, "unit": "ft³"}
